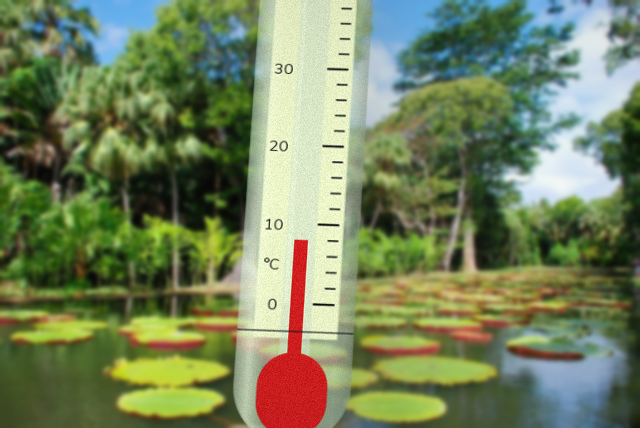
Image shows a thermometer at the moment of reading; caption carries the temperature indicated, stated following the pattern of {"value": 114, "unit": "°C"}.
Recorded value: {"value": 8, "unit": "°C"}
